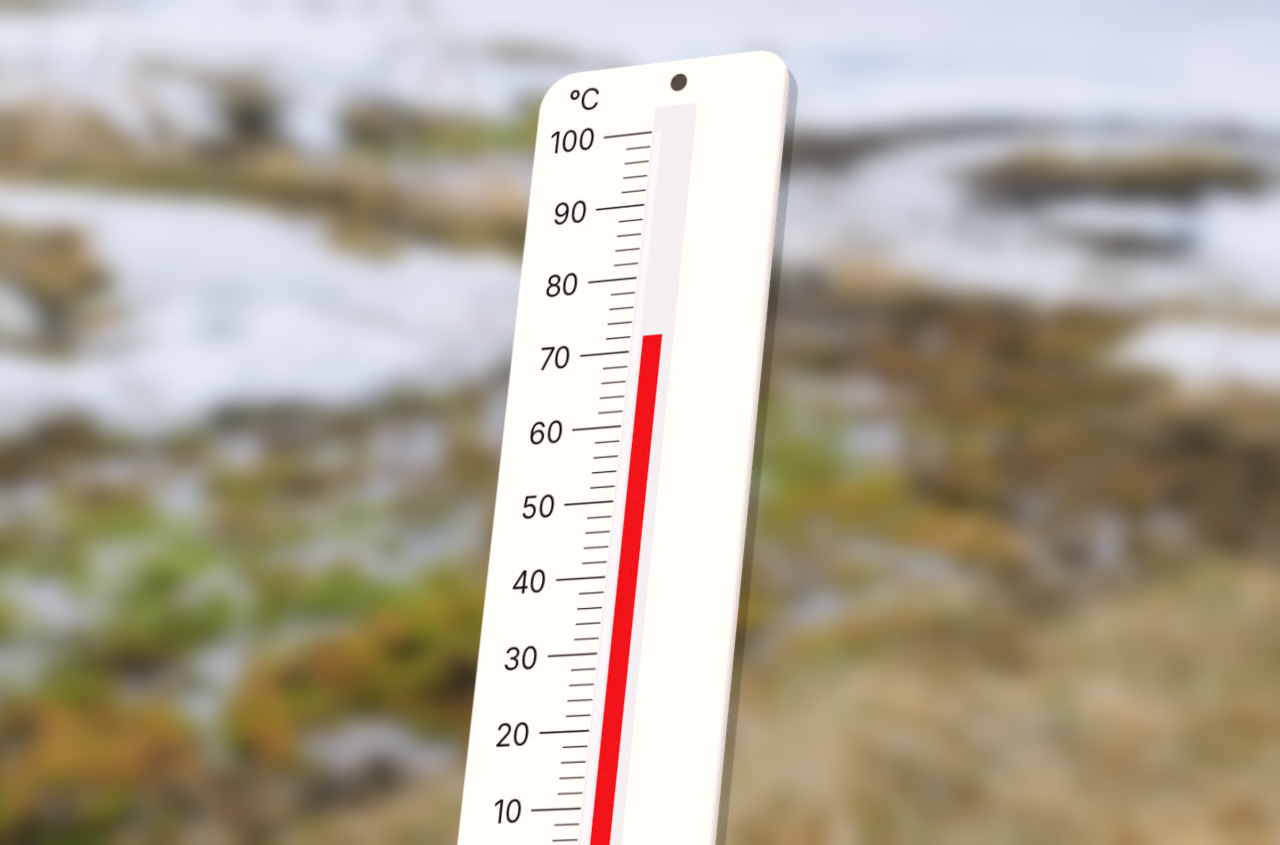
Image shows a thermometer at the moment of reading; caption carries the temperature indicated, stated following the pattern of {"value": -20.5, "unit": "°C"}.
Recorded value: {"value": 72, "unit": "°C"}
